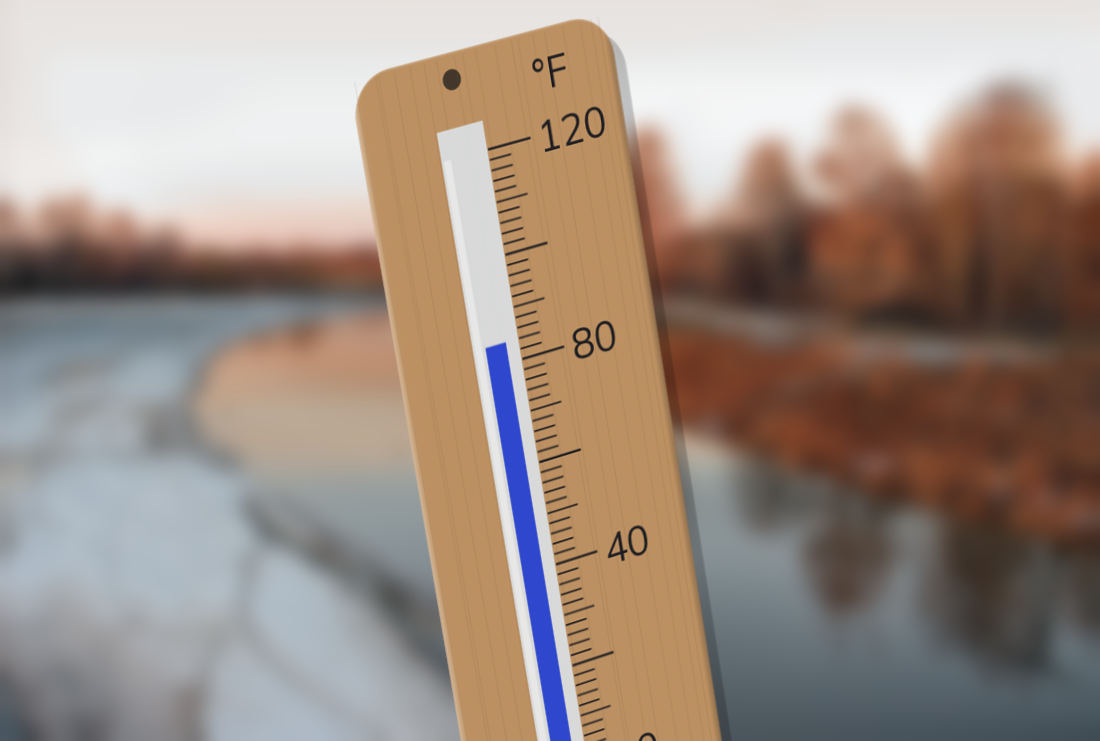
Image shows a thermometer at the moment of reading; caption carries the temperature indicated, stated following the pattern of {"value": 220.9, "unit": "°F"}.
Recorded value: {"value": 84, "unit": "°F"}
